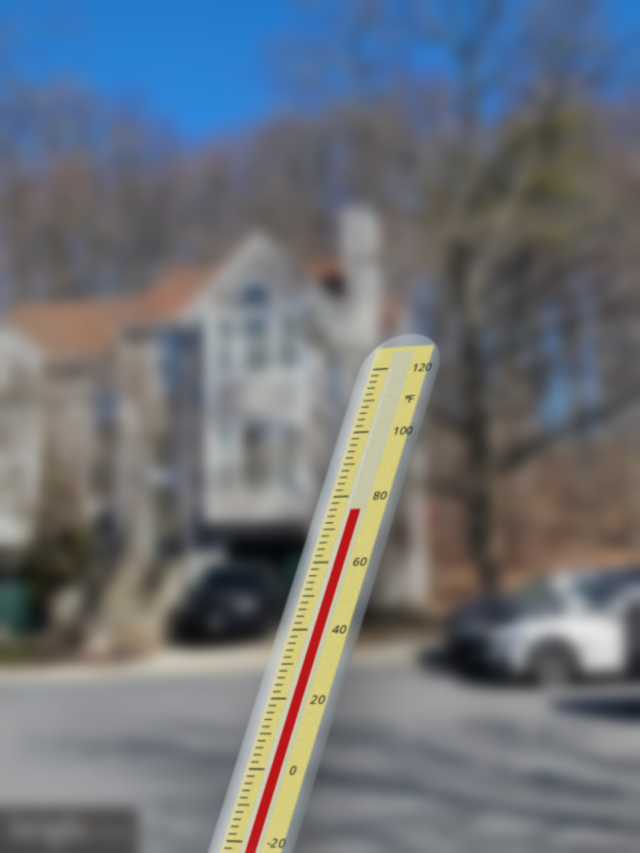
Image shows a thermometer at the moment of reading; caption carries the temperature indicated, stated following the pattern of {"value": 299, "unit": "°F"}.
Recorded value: {"value": 76, "unit": "°F"}
